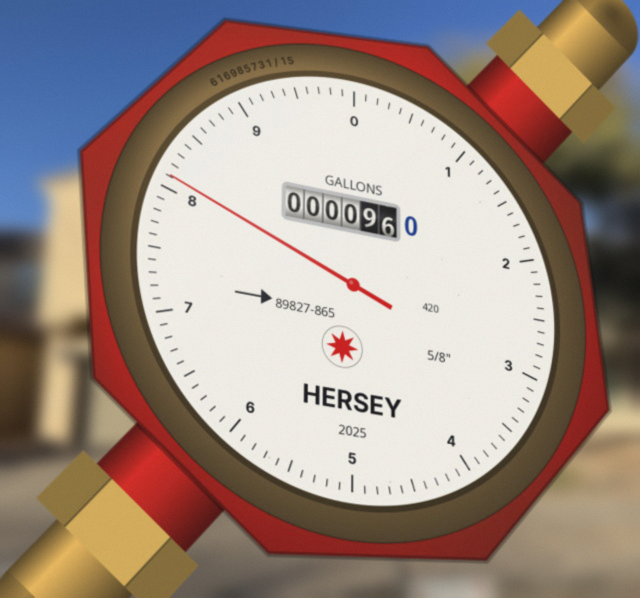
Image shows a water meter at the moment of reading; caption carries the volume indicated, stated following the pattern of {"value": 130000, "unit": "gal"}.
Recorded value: {"value": 958.1, "unit": "gal"}
